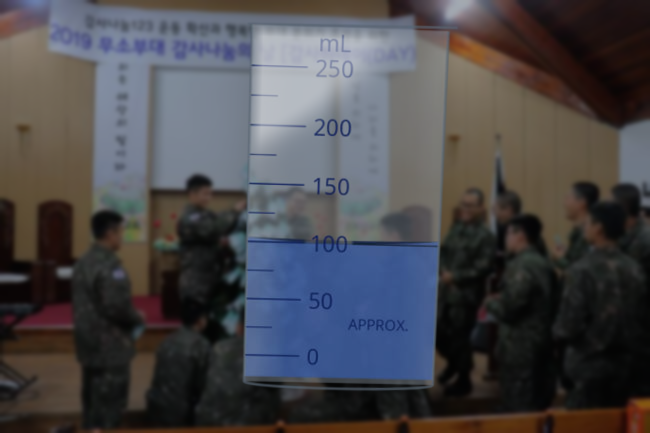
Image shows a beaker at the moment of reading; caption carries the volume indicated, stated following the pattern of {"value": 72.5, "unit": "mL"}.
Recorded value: {"value": 100, "unit": "mL"}
